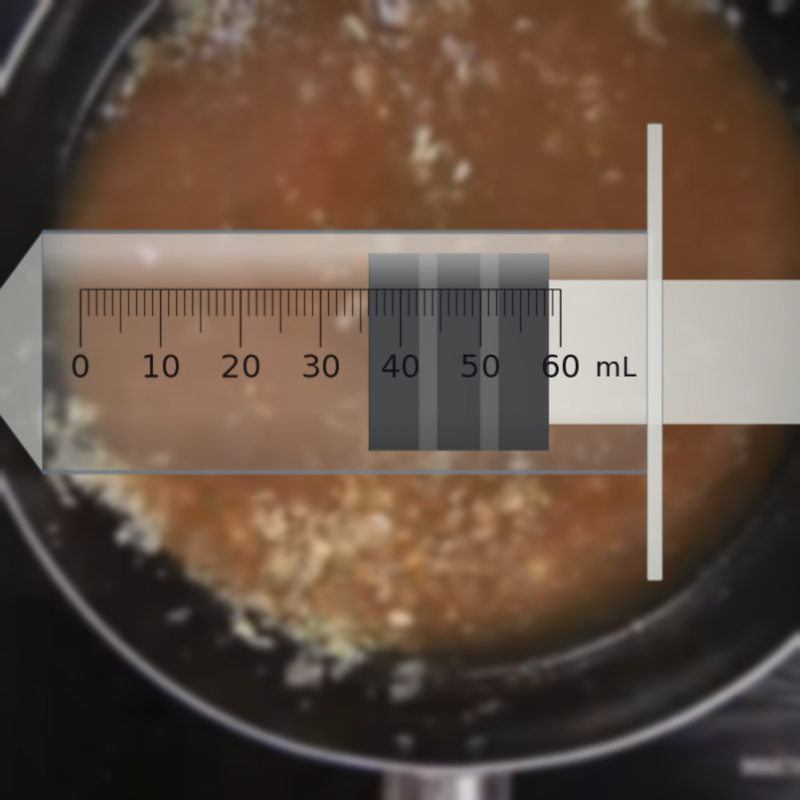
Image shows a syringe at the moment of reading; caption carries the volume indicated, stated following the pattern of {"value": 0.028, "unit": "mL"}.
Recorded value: {"value": 36, "unit": "mL"}
